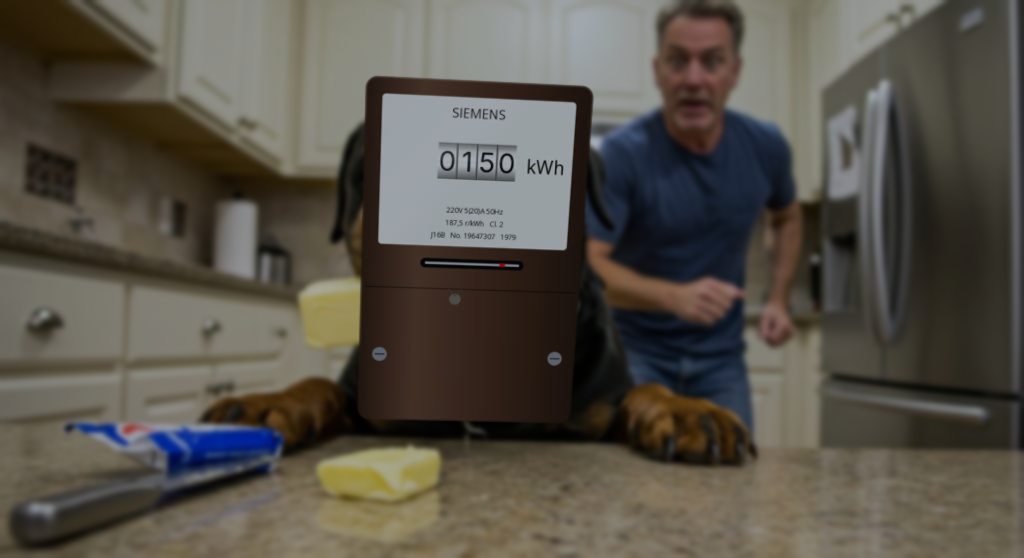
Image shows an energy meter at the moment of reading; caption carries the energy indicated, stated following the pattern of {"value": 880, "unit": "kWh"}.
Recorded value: {"value": 150, "unit": "kWh"}
